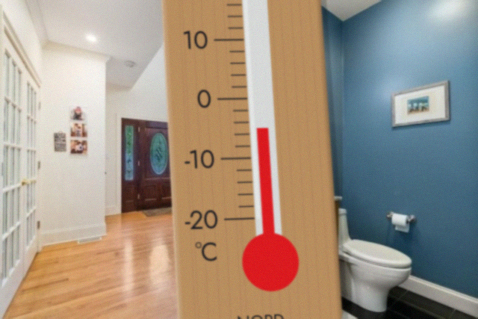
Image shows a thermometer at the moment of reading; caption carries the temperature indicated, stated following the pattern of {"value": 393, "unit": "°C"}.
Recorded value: {"value": -5, "unit": "°C"}
